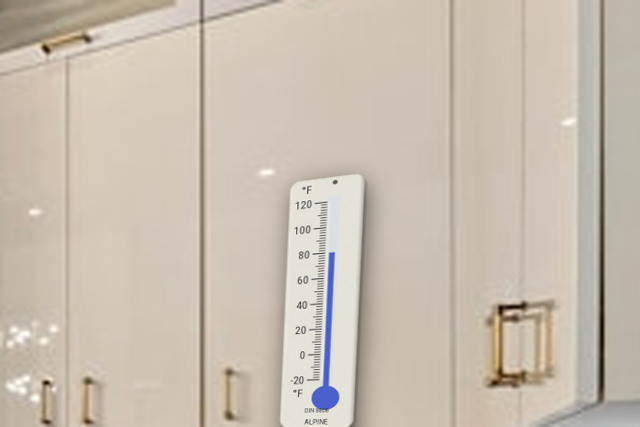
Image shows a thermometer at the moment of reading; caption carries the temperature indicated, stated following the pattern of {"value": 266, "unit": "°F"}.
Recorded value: {"value": 80, "unit": "°F"}
